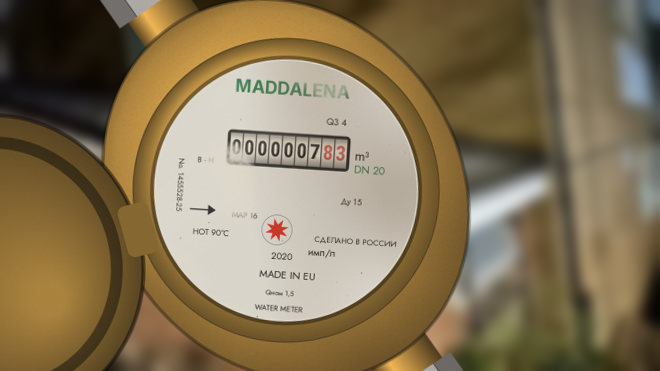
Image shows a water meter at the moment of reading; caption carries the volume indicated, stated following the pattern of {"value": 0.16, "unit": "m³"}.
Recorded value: {"value": 7.83, "unit": "m³"}
